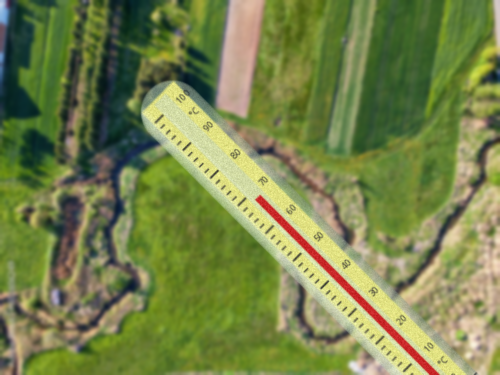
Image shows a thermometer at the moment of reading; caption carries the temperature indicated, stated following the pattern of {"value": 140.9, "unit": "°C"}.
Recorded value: {"value": 68, "unit": "°C"}
